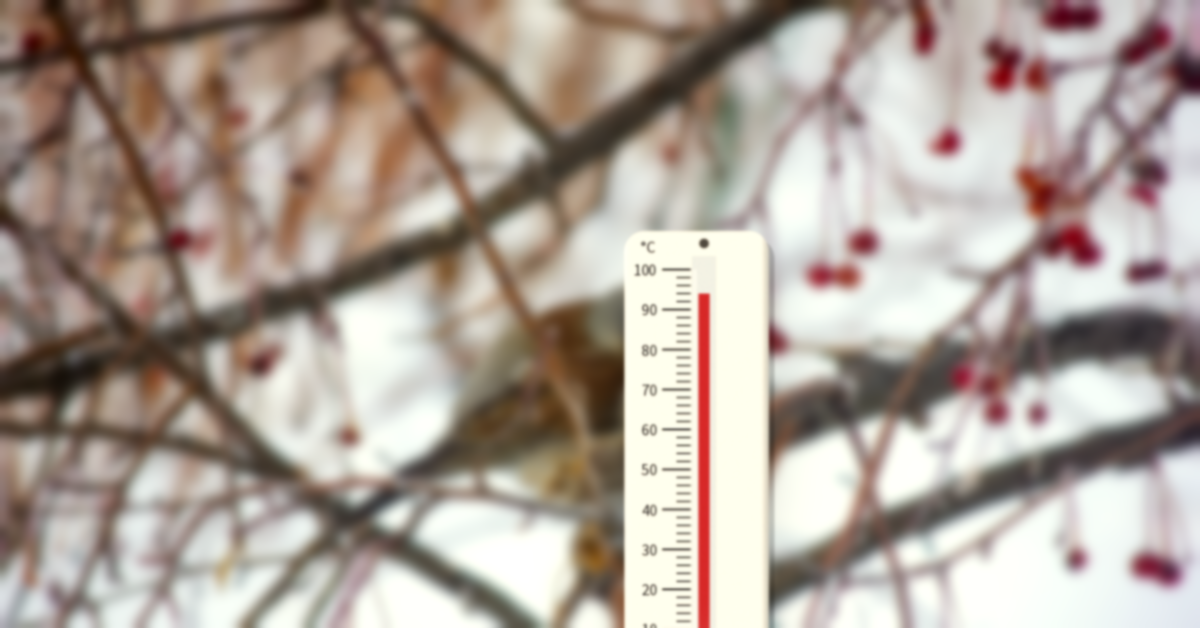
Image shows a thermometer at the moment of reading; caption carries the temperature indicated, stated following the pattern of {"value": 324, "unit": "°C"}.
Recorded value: {"value": 94, "unit": "°C"}
